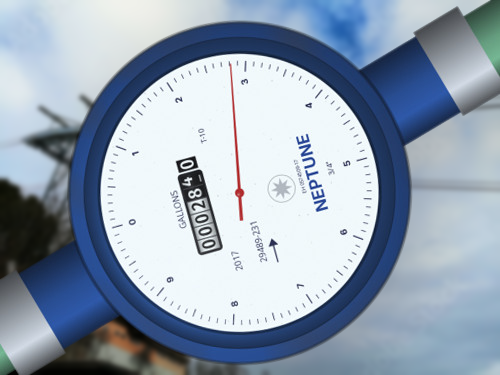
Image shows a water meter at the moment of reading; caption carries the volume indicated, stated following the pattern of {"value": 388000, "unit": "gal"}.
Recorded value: {"value": 2842.8, "unit": "gal"}
